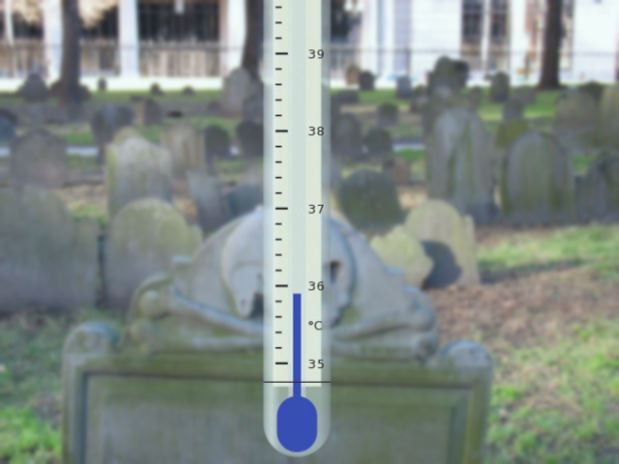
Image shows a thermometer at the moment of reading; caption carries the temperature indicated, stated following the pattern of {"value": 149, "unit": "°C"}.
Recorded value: {"value": 35.9, "unit": "°C"}
